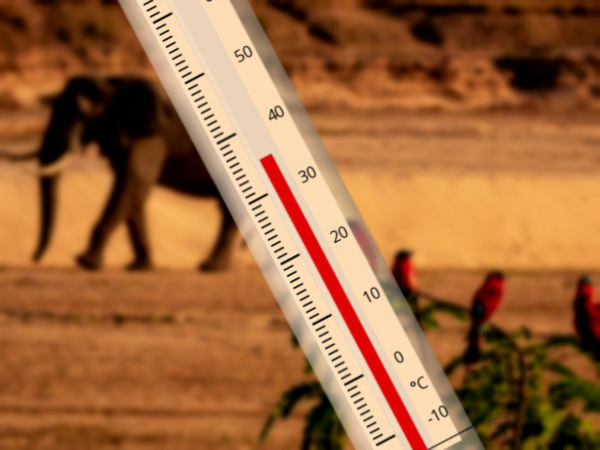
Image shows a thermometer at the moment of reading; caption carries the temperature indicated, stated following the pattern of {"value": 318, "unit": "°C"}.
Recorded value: {"value": 35, "unit": "°C"}
